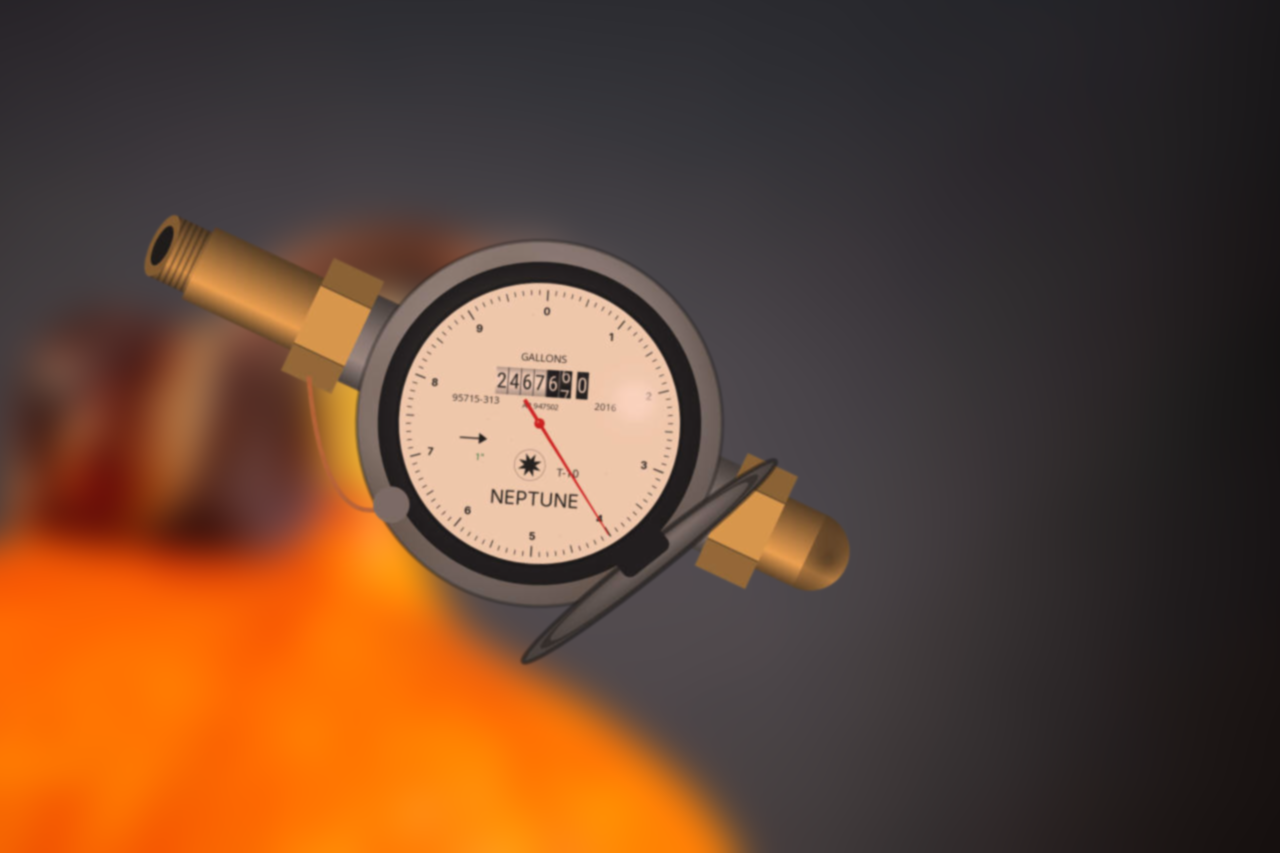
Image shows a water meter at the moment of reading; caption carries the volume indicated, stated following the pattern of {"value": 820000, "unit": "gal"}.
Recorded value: {"value": 2467664.0, "unit": "gal"}
